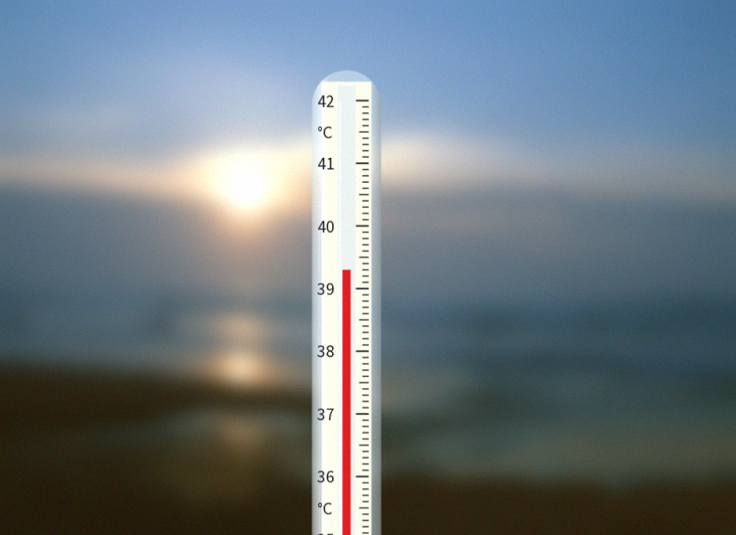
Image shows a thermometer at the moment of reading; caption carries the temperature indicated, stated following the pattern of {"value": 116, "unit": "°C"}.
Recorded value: {"value": 39.3, "unit": "°C"}
